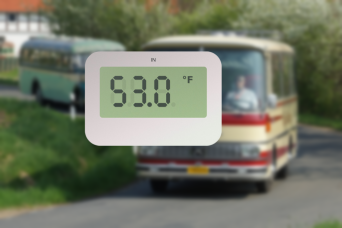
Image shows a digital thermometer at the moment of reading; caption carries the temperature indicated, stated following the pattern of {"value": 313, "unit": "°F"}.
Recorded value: {"value": 53.0, "unit": "°F"}
